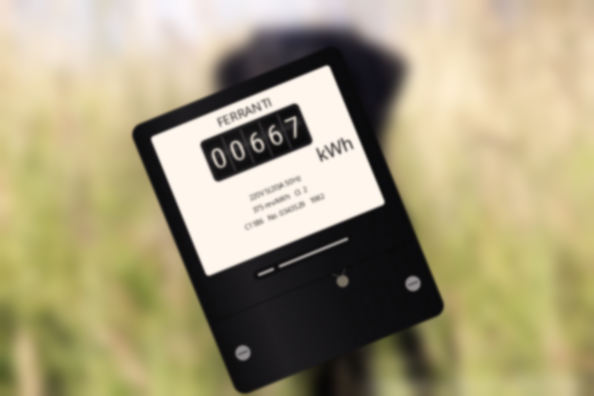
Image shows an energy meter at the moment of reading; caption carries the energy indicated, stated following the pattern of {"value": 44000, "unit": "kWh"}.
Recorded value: {"value": 667, "unit": "kWh"}
